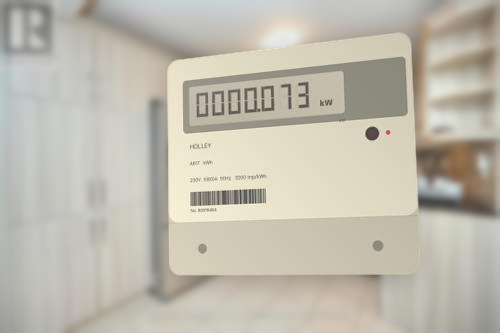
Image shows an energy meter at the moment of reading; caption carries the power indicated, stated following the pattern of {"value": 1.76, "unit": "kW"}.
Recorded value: {"value": 0.073, "unit": "kW"}
